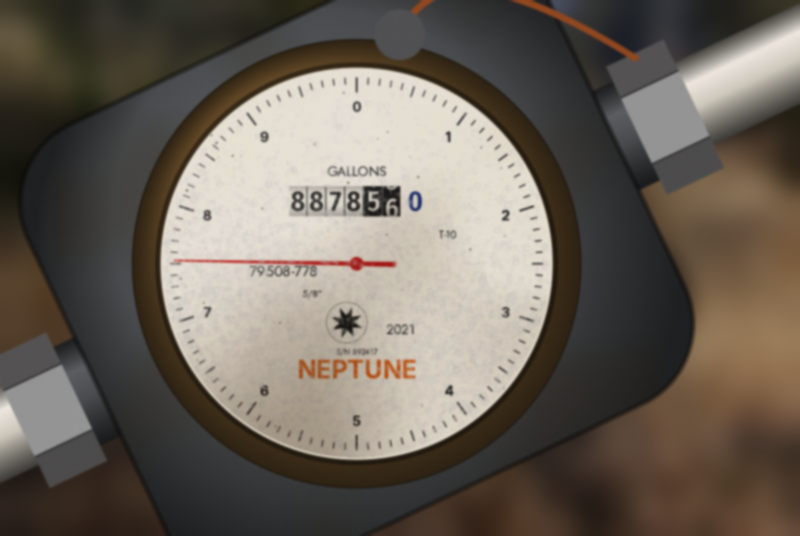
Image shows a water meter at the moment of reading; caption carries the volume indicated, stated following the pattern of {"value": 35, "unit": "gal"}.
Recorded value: {"value": 8878557.5, "unit": "gal"}
